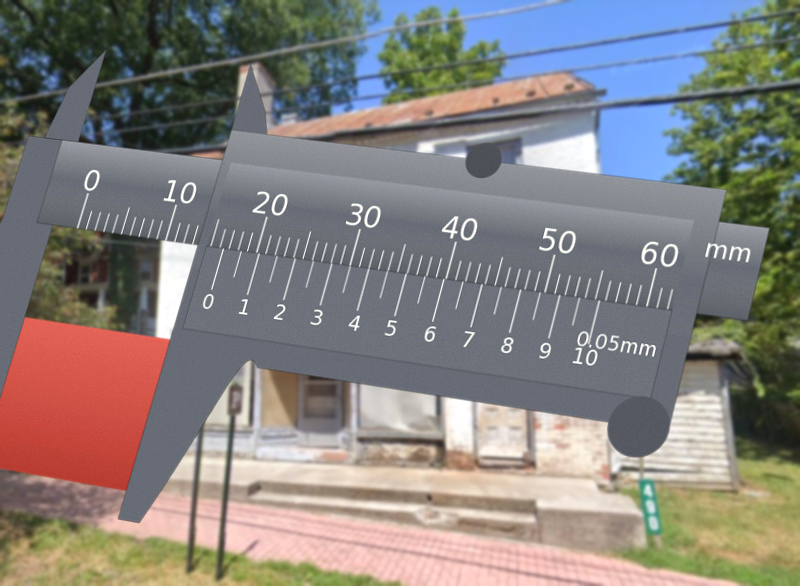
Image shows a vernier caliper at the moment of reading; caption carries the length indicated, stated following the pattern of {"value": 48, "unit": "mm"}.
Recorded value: {"value": 16.4, "unit": "mm"}
